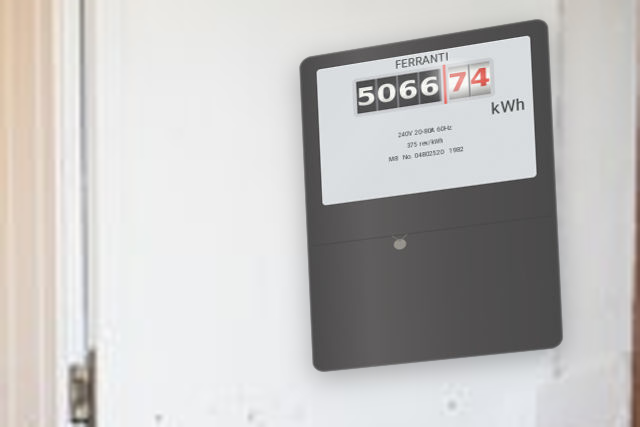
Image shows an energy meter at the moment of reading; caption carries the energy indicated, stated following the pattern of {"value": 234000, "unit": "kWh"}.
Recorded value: {"value": 5066.74, "unit": "kWh"}
